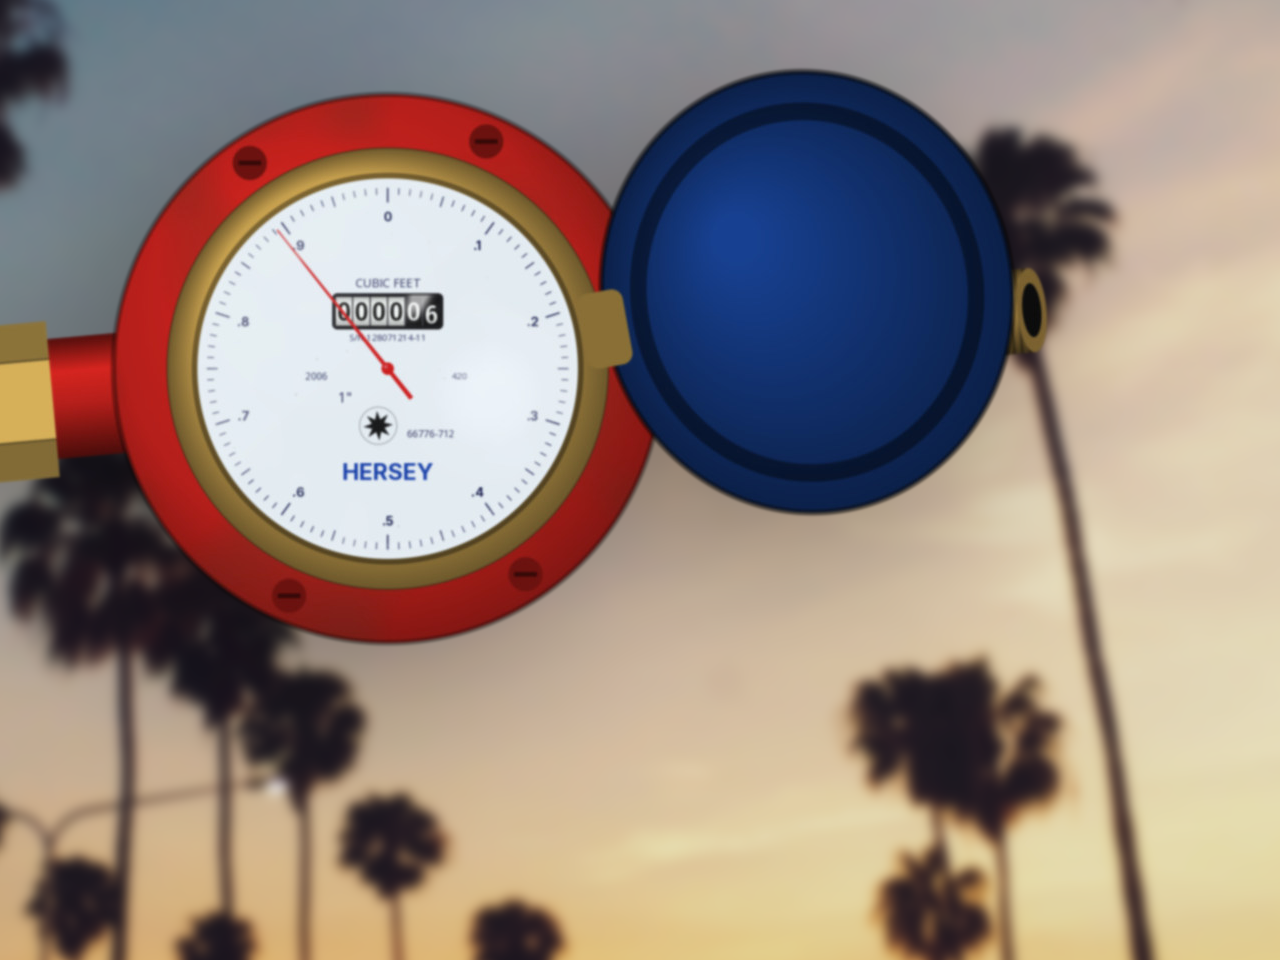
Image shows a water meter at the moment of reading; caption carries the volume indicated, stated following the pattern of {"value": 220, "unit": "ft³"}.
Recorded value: {"value": 5.89, "unit": "ft³"}
